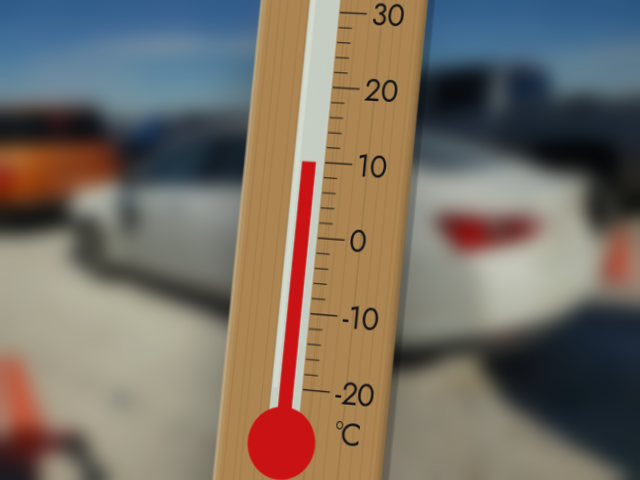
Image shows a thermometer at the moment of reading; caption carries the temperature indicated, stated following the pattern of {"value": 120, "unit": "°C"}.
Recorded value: {"value": 10, "unit": "°C"}
